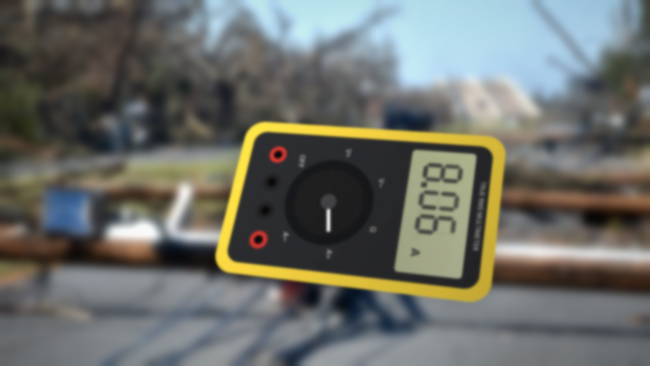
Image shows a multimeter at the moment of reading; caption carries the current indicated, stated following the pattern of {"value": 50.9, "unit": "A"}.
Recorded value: {"value": 8.06, "unit": "A"}
